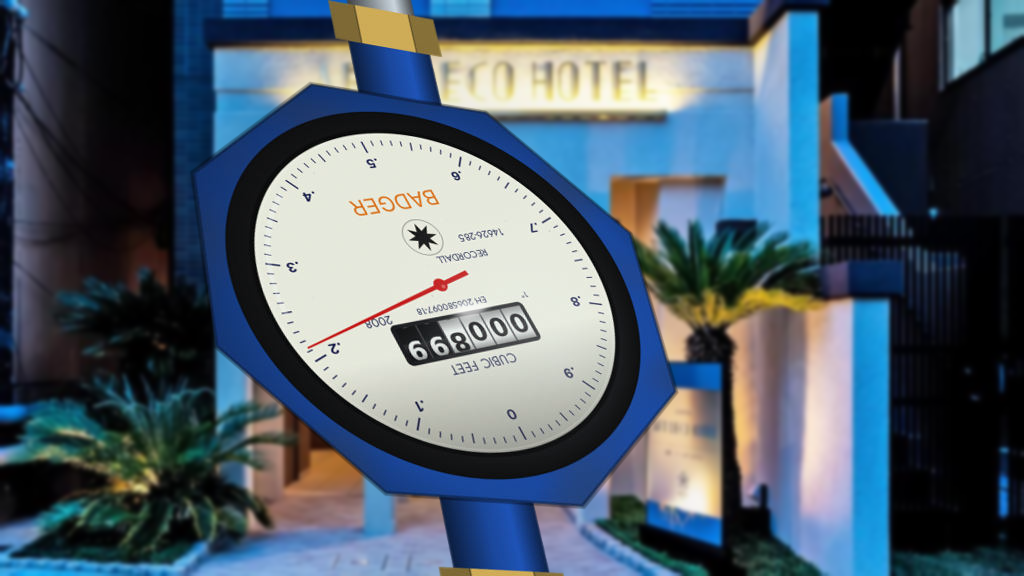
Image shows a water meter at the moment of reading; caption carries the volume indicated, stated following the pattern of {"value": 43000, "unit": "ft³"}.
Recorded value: {"value": 899.21, "unit": "ft³"}
